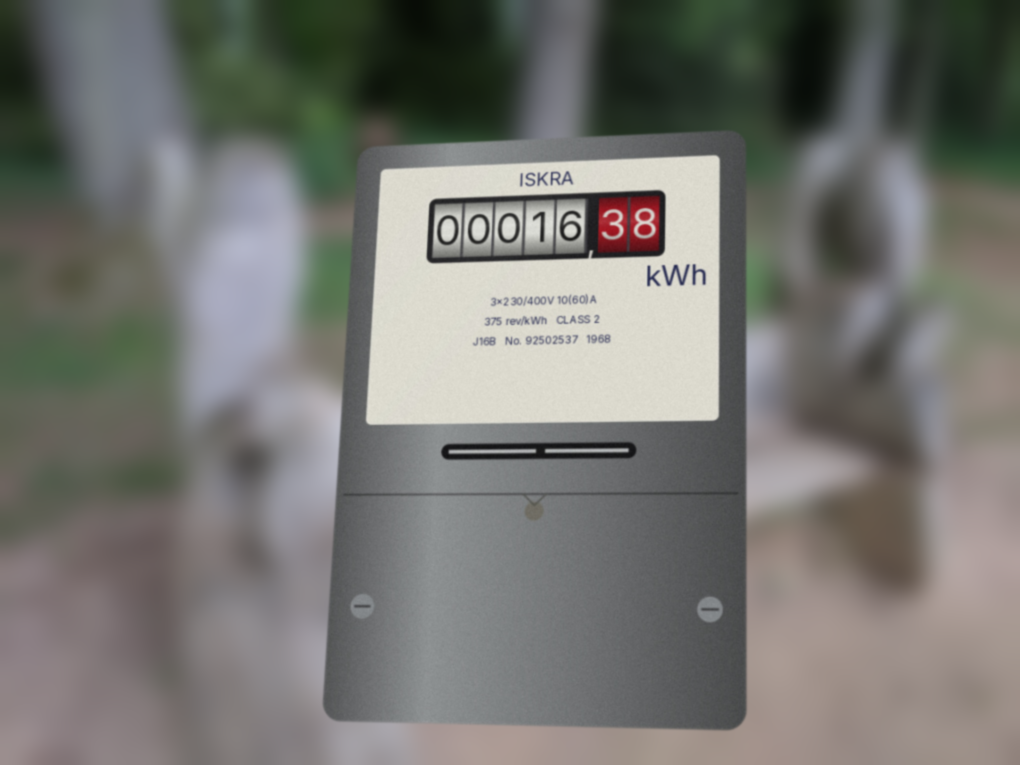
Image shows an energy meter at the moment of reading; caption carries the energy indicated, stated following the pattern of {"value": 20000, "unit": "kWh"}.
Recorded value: {"value": 16.38, "unit": "kWh"}
